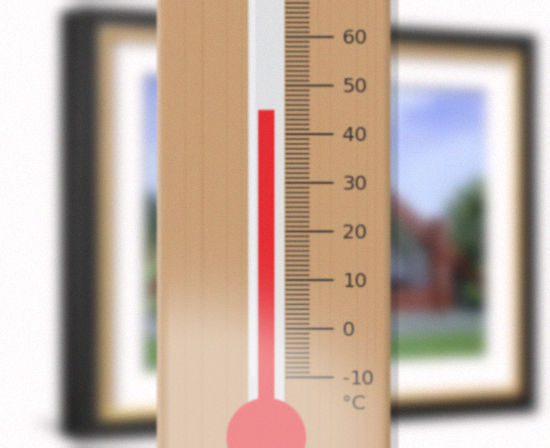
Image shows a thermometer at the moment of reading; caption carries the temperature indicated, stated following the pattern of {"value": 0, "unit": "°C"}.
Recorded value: {"value": 45, "unit": "°C"}
